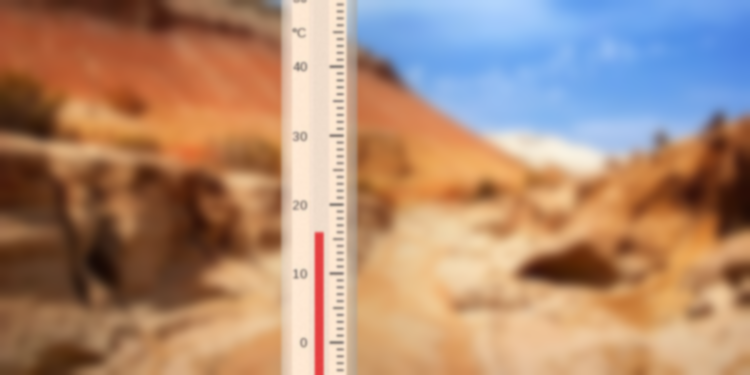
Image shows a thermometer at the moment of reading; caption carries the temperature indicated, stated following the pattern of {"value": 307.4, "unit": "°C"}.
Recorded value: {"value": 16, "unit": "°C"}
